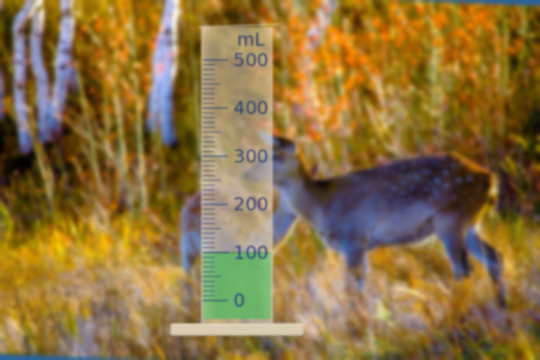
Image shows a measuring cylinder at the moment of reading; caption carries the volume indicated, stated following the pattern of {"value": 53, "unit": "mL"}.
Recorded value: {"value": 100, "unit": "mL"}
